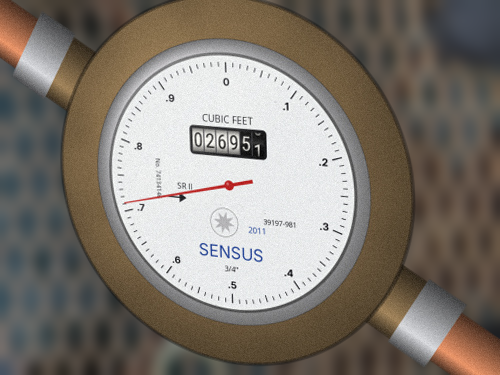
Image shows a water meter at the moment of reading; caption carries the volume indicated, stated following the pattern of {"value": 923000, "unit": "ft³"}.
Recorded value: {"value": 26950.71, "unit": "ft³"}
